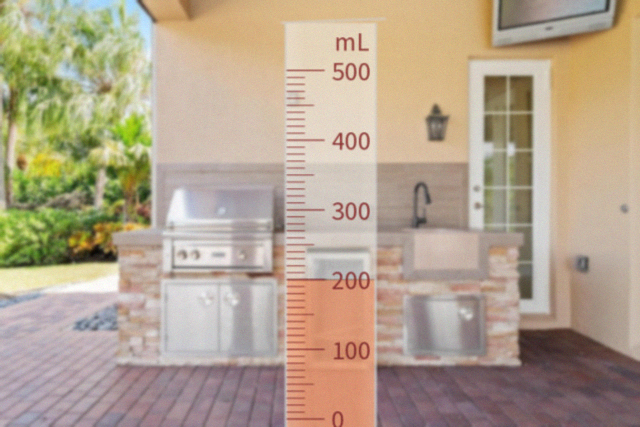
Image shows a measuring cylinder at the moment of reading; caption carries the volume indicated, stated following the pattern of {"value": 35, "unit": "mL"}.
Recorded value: {"value": 200, "unit": "mL"}
